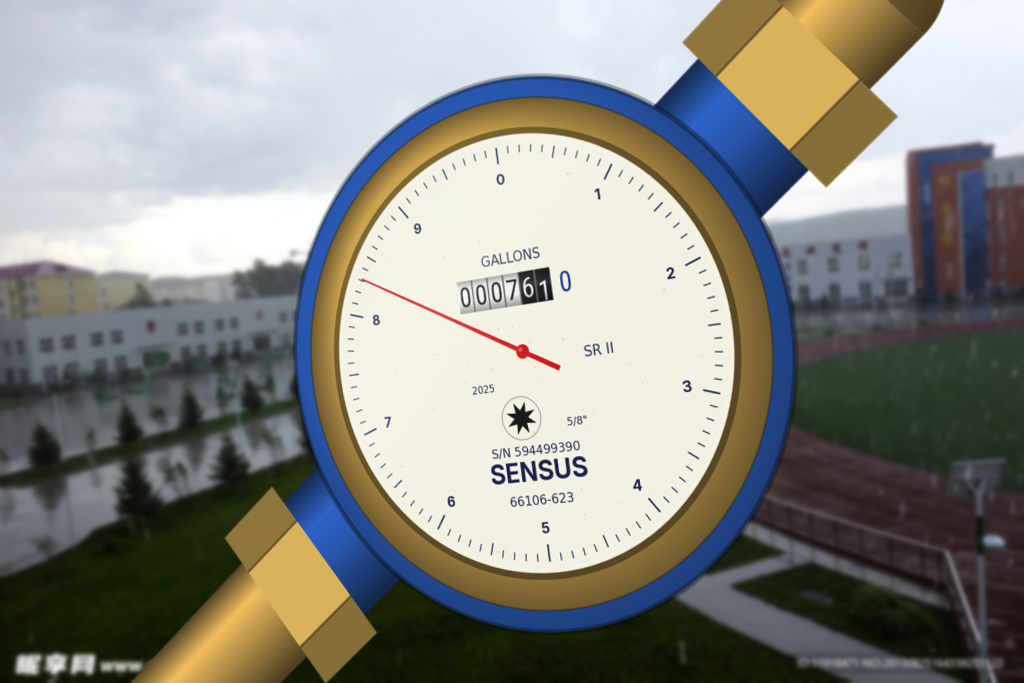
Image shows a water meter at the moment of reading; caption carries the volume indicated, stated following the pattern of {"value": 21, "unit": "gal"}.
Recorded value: {"value": 7608.3, "unit": "gal"}
